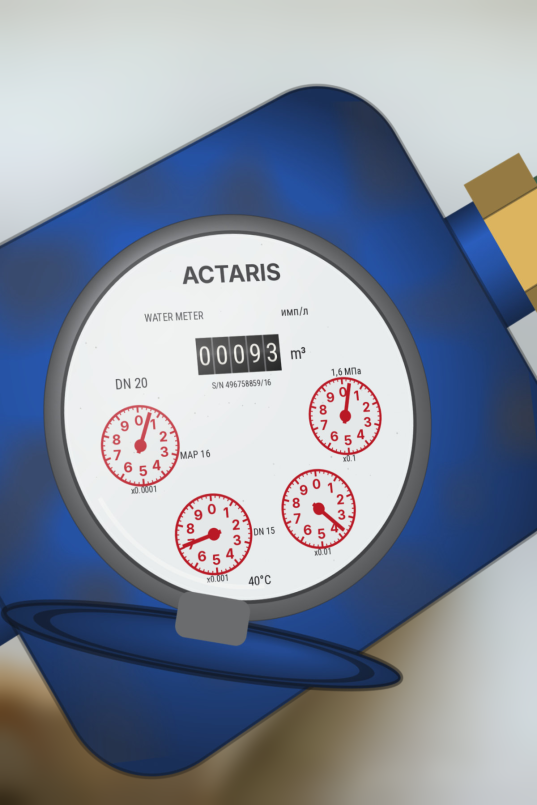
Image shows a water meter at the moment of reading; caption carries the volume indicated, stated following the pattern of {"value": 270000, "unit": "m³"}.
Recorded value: {"value": 93.0370, "unit": "m³"}
